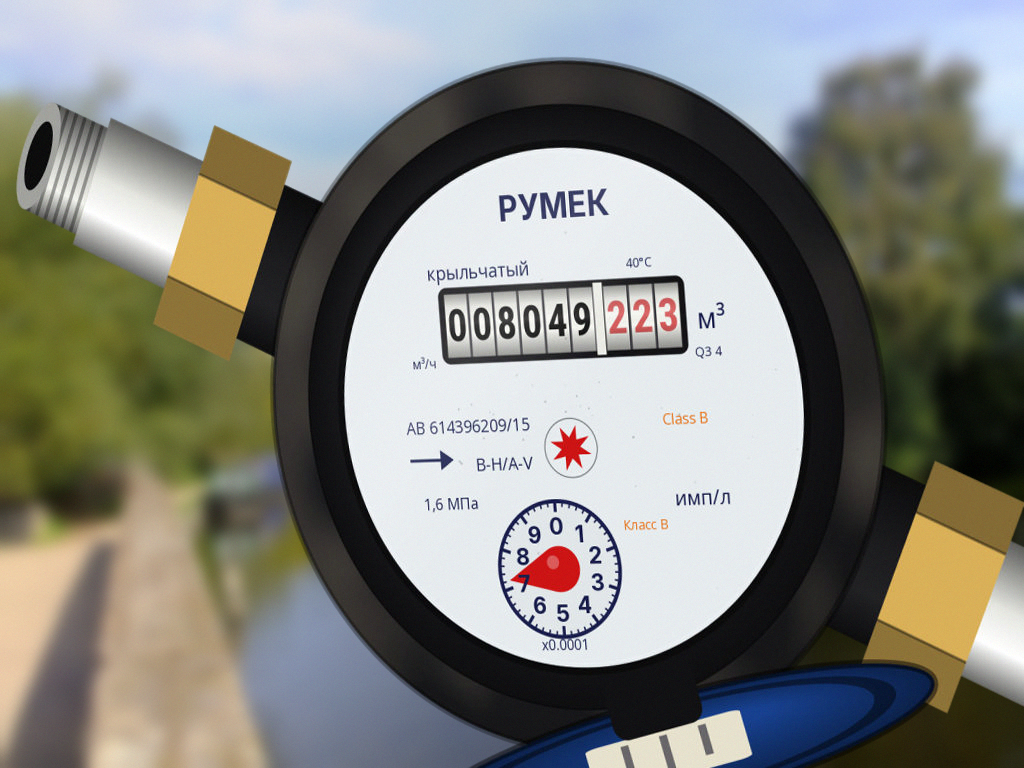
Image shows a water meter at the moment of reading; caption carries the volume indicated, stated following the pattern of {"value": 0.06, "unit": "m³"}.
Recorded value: {"value": 8049.2237, "unit": "m³"}
